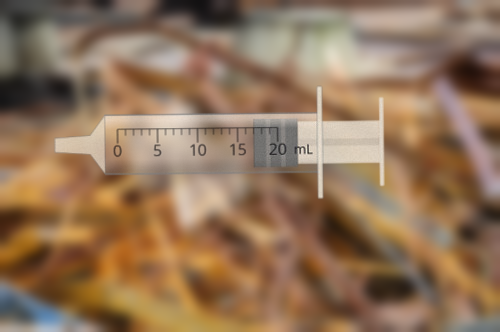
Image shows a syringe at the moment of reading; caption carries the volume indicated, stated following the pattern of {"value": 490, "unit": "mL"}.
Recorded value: {"value": 17, "unit": "mL"}
